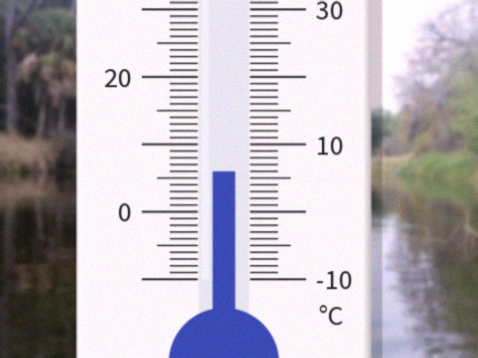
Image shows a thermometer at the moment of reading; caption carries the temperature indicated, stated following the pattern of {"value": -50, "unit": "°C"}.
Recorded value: {"value": 6, "unit": "°C"}
